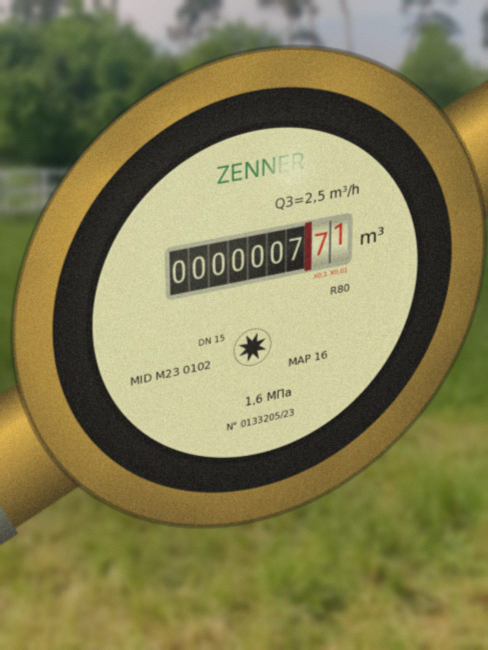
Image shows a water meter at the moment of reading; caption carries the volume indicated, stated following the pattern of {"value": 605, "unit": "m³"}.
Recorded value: {"value": 7.71, "unit": "m³"}
